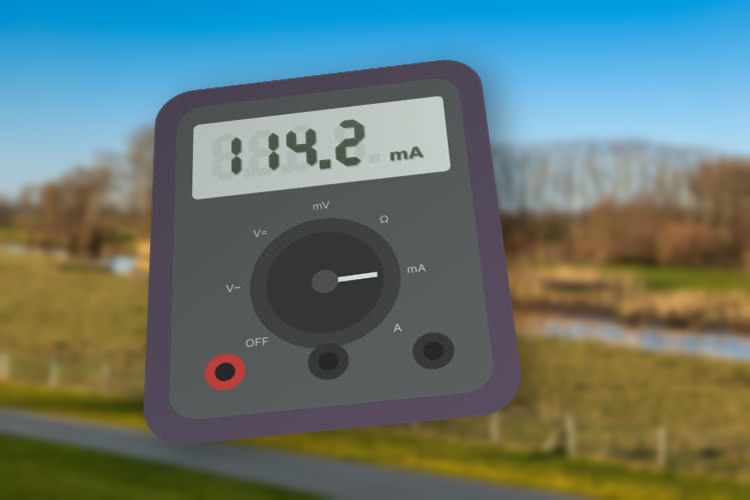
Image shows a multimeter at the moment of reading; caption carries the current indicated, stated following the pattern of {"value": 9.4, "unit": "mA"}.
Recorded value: {"value": 114.2, "unit": "mA"}
